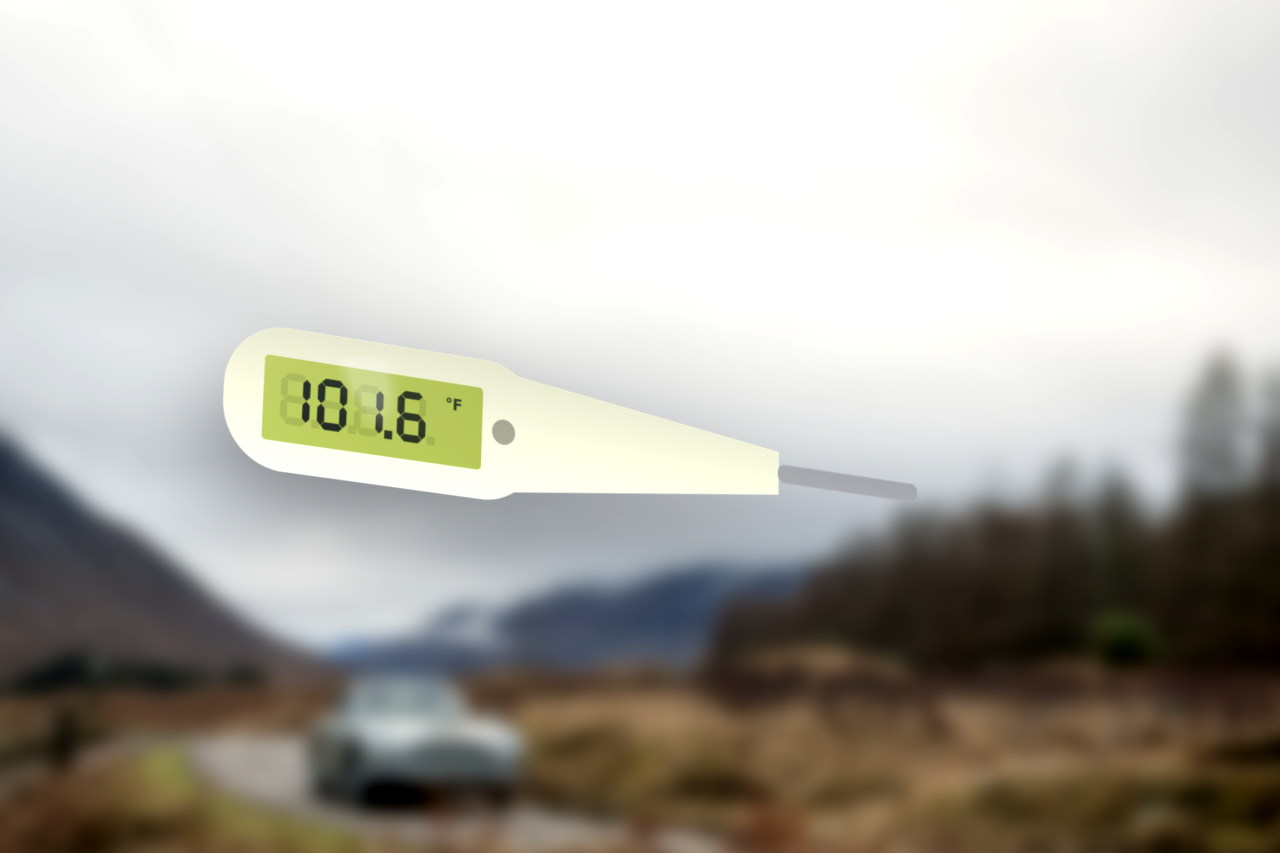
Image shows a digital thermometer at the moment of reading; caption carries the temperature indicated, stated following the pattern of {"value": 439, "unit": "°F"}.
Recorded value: {"value": 101.6, "unit": "°F"}
